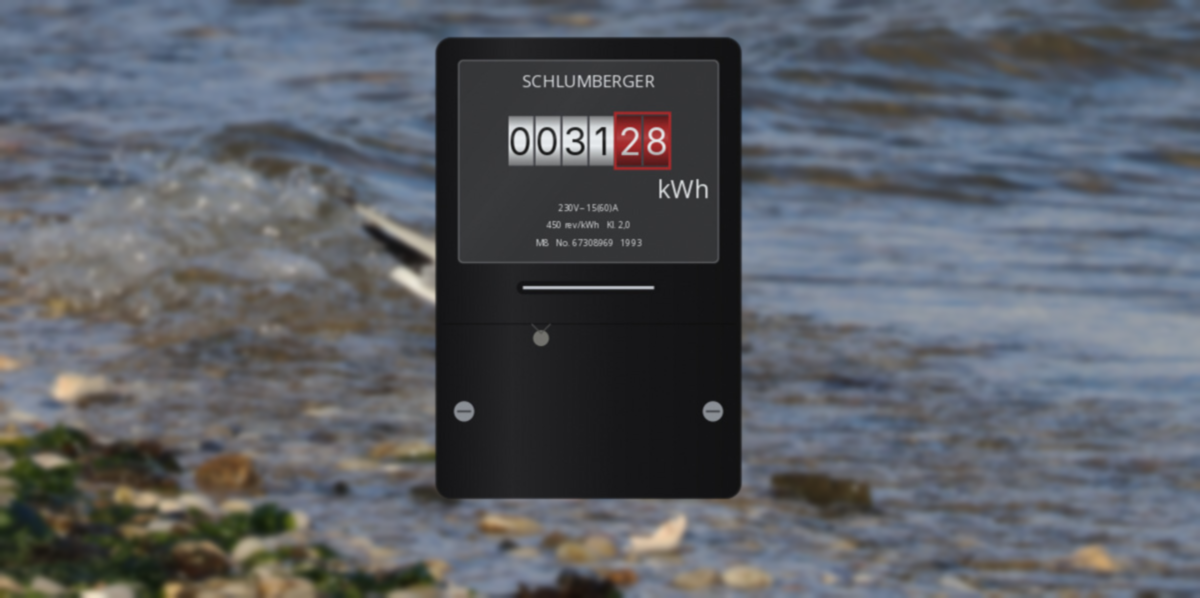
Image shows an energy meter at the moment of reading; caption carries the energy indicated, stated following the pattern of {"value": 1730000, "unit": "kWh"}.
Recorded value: {"value": 31.28, "unit": "kWh"}
